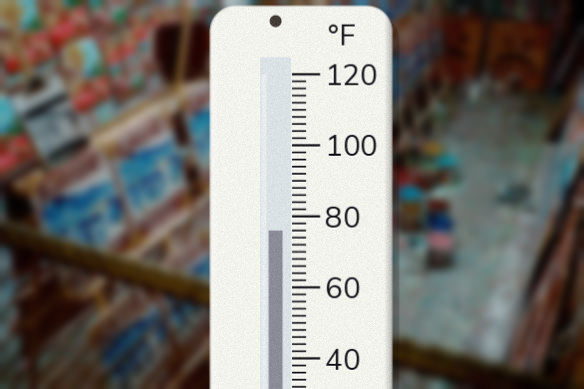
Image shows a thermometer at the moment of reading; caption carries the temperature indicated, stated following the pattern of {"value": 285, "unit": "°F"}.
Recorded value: {"value": 76, "unit": "°F"}
